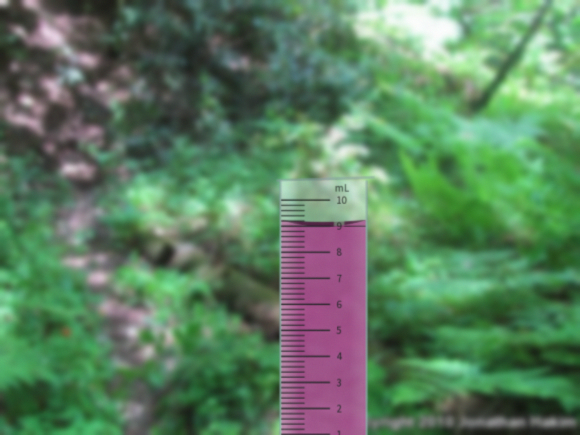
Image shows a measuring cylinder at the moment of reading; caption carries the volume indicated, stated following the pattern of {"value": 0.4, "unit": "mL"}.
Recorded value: {"value": 9, "unit": "mL"}
